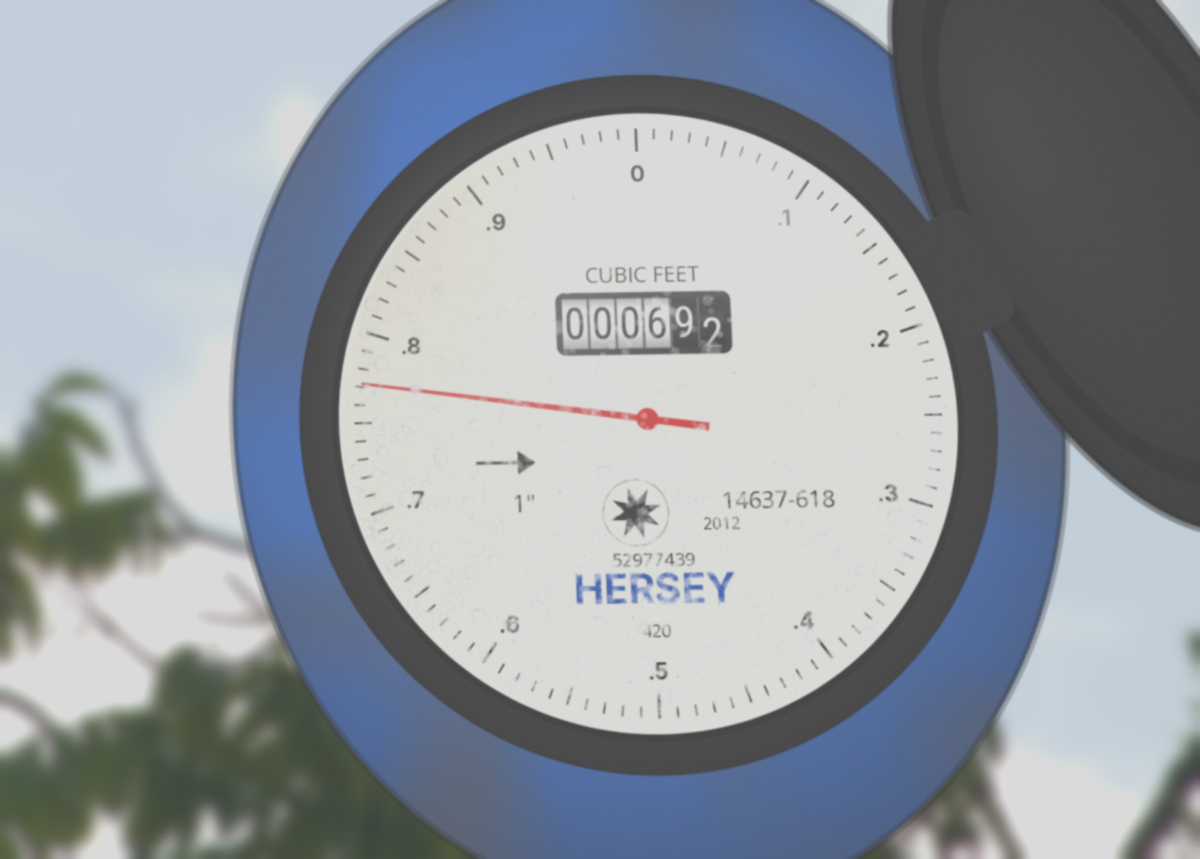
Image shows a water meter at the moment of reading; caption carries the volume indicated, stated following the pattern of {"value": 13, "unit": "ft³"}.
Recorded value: {"value": 691.77, "unit": "ft³"}
